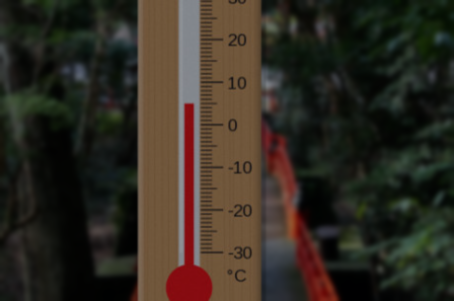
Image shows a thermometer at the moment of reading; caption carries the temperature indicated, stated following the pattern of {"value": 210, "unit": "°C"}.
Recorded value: {"value": 5, "unit": "°C"}
